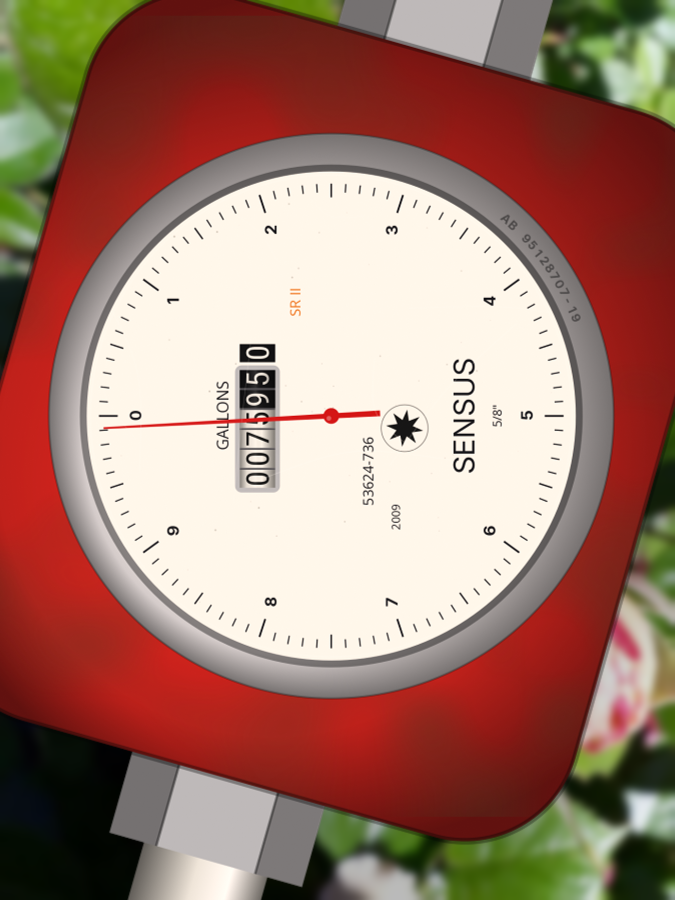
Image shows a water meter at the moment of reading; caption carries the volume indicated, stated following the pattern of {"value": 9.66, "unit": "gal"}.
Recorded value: {"value": 75949.9, "unit": "gal"}
